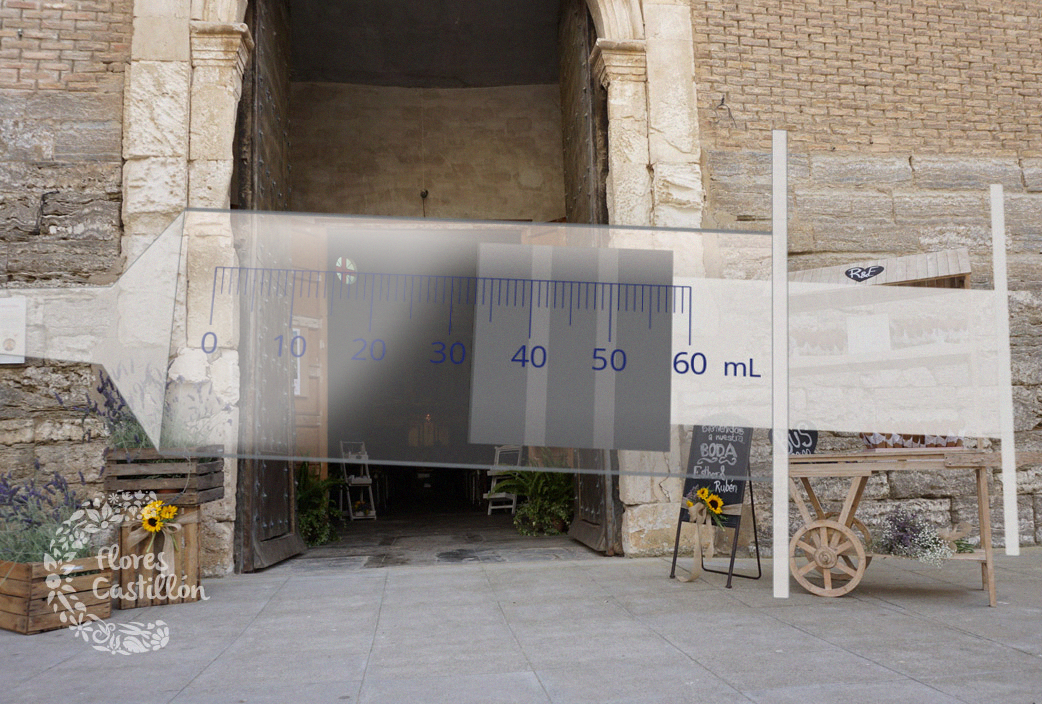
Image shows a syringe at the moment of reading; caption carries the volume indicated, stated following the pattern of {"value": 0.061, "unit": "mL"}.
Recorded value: {"value": 33, "unit": "mL"}
